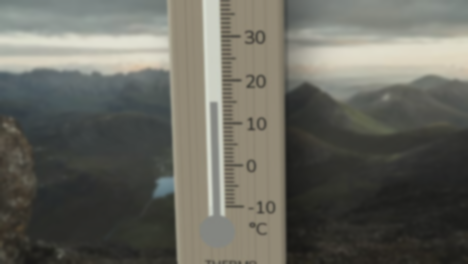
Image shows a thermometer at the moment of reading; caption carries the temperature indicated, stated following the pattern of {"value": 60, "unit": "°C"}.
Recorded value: {"value": 15, "unit": "°C"}
